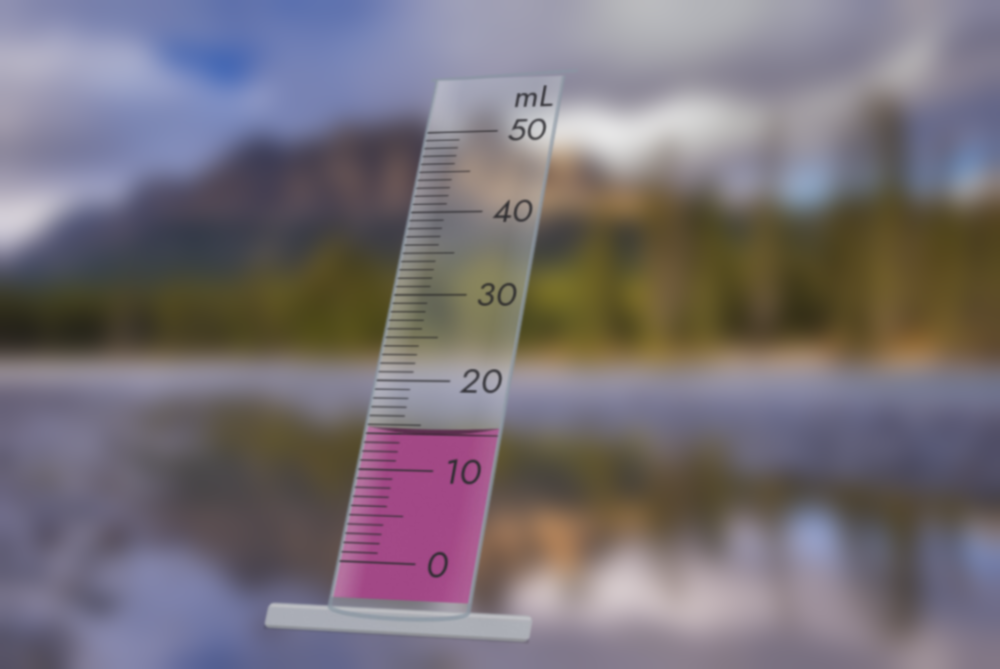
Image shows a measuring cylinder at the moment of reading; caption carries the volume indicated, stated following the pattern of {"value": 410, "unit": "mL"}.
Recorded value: {"value": 14, "unit": "mL"}
